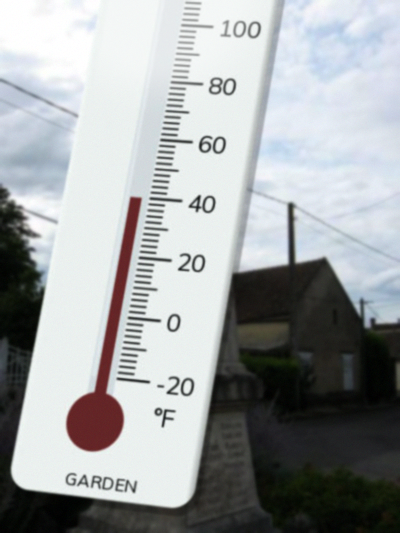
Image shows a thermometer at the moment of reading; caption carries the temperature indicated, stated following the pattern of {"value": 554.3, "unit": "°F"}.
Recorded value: {"value": 40, "unit": "°F"}
